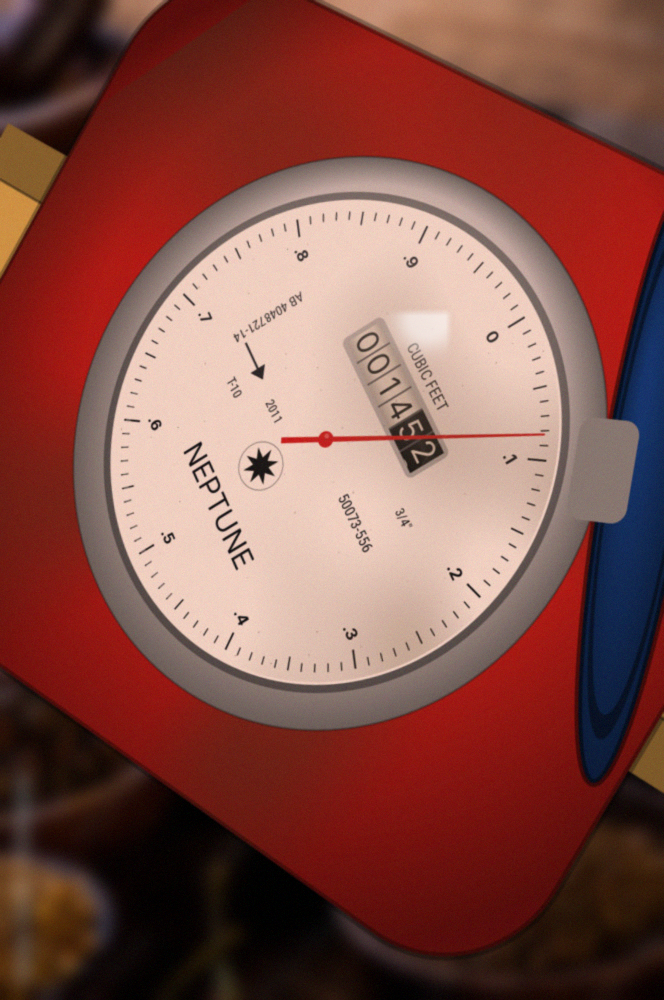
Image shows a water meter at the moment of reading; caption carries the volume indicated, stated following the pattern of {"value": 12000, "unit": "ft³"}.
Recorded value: {"value": 1452.08, "unit": "ft³"}
